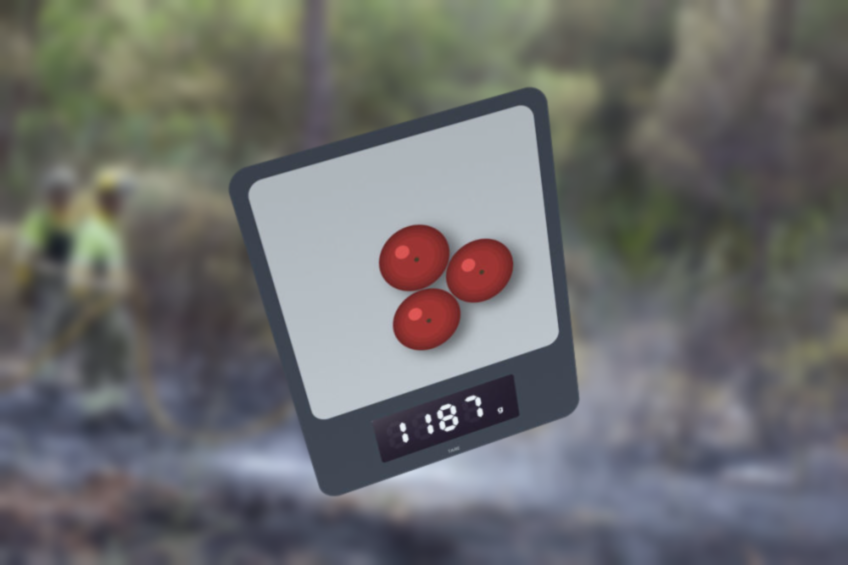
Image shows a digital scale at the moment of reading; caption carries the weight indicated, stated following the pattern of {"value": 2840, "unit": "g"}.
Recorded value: {"value": 1187, "unit": "g"}
